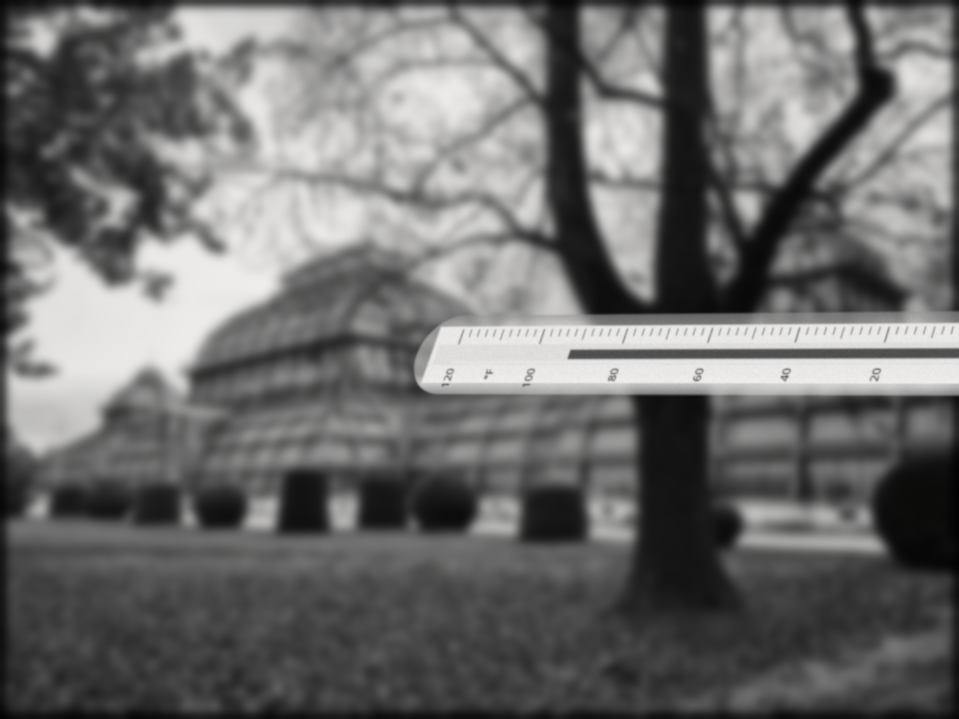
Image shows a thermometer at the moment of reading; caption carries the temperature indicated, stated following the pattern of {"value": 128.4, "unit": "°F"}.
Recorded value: {"value": 92, "unit": "°F"}
